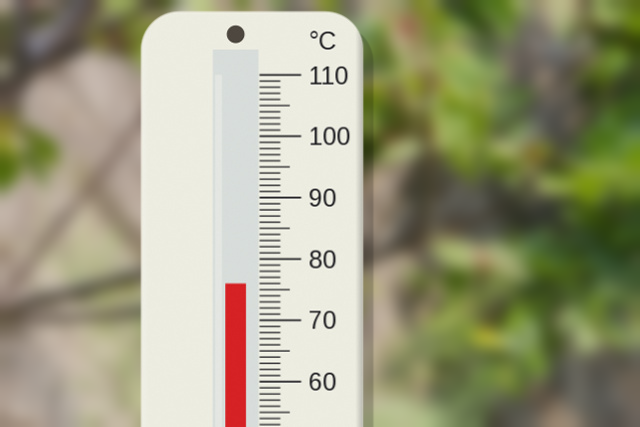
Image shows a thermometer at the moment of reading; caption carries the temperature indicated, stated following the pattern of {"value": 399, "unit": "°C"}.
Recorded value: {"value": 76, "unit": "°C"}
